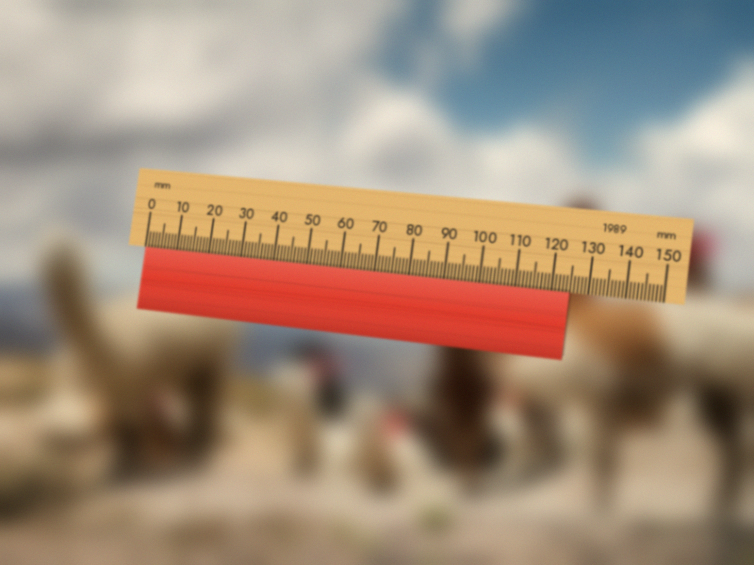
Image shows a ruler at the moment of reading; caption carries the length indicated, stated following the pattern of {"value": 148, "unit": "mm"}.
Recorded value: {"value": 125, "unit": "mm"}
